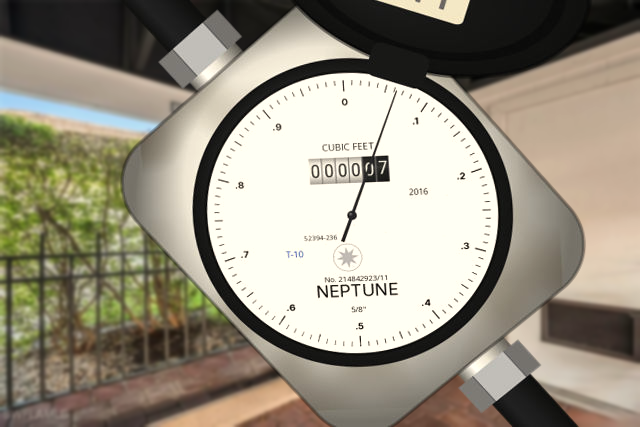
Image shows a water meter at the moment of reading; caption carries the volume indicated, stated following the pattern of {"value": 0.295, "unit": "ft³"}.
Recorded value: {"value": 7.06, "unit": "ft³"}
